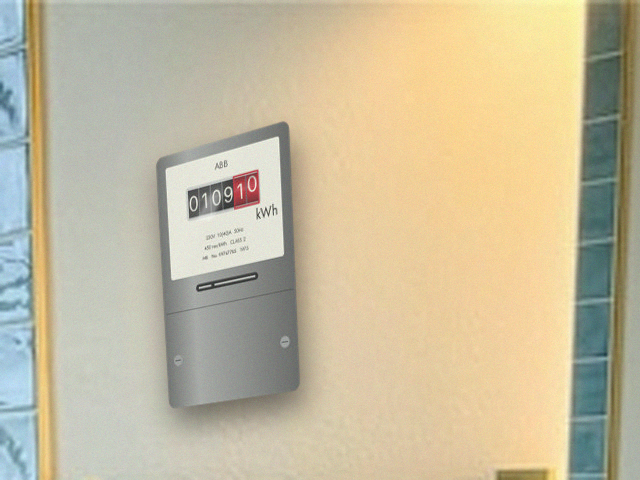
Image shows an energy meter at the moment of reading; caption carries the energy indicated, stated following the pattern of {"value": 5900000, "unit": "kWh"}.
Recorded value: {"value": 109.10, "unit": "kWh"}
